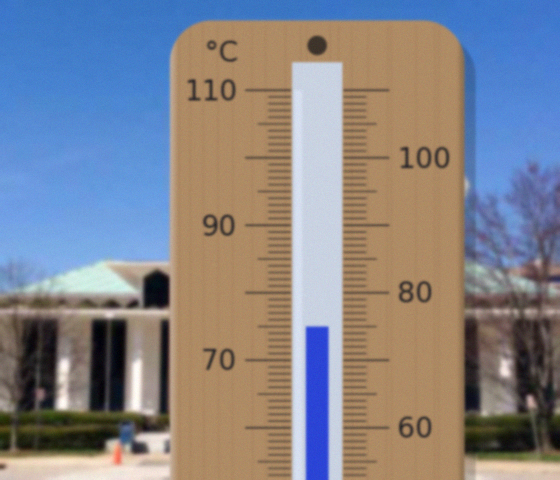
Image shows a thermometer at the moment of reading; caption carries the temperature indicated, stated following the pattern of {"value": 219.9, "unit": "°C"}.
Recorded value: {"value": 75, "unit": "°C"}
